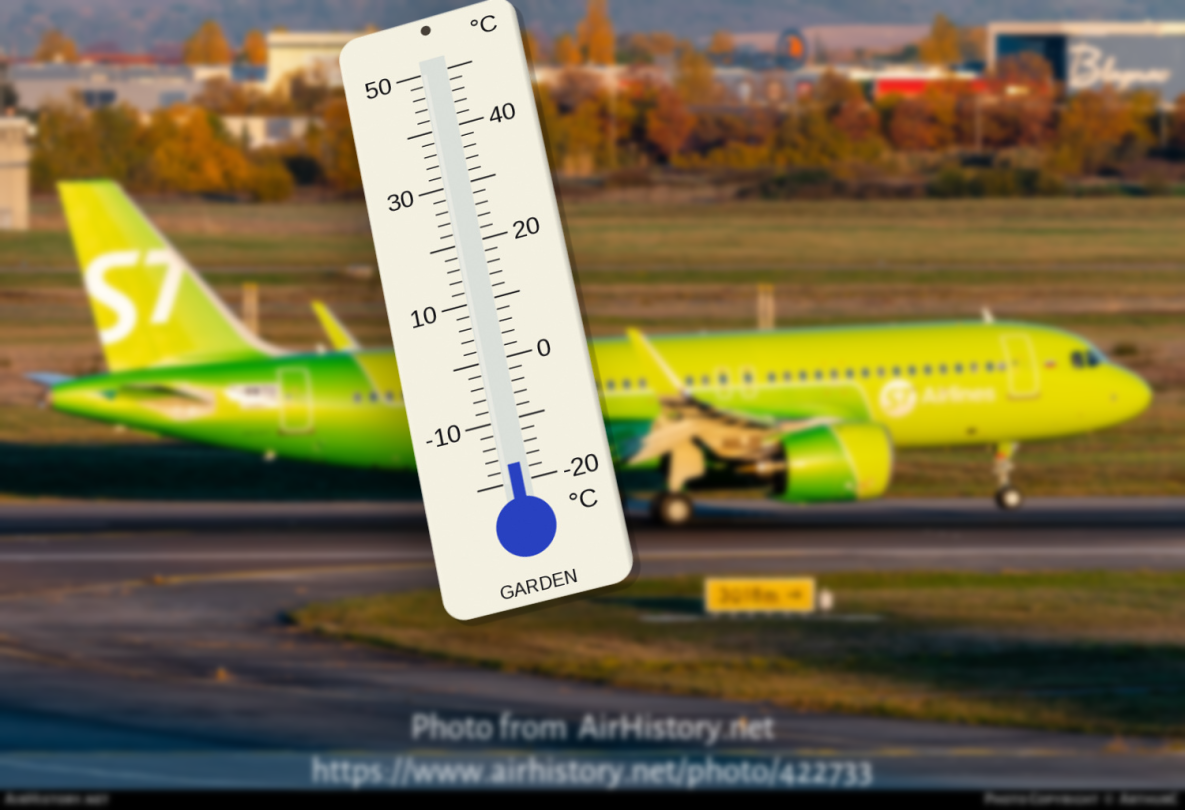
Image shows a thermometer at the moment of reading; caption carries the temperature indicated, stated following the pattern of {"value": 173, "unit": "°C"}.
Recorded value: {"value": -17, "unit": "°C"}
